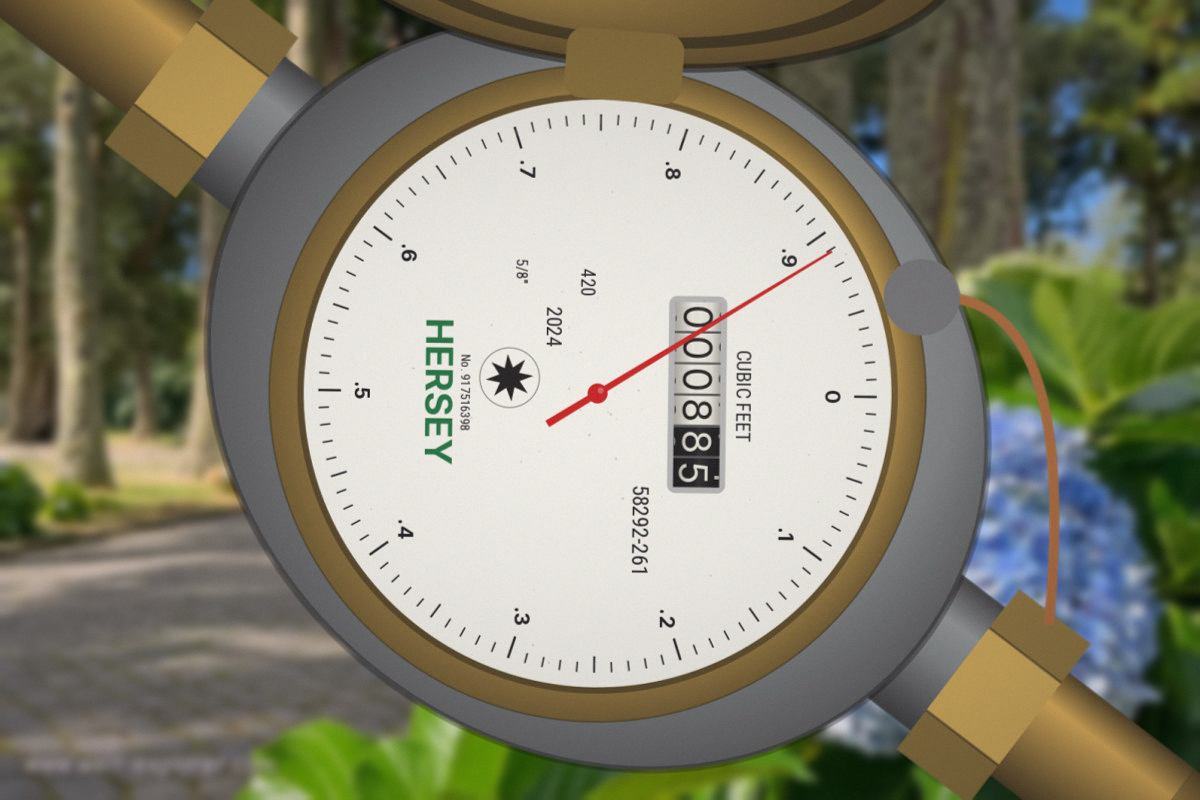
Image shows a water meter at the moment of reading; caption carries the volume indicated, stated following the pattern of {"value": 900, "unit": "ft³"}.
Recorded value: {"value": 884.91, "unit": "ft³"}
